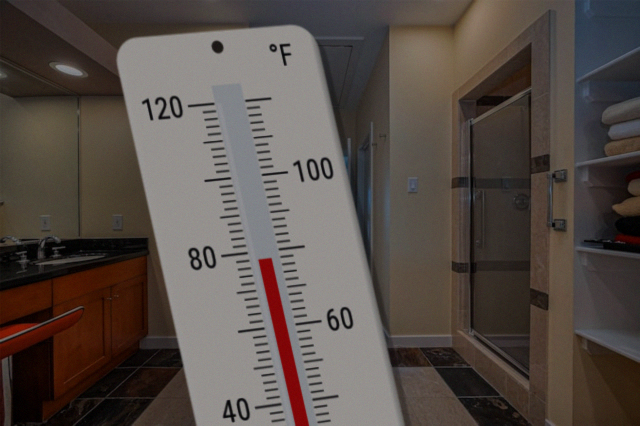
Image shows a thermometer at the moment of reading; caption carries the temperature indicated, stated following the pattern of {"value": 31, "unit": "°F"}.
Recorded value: {"value": 78, "unit": "°F"}
